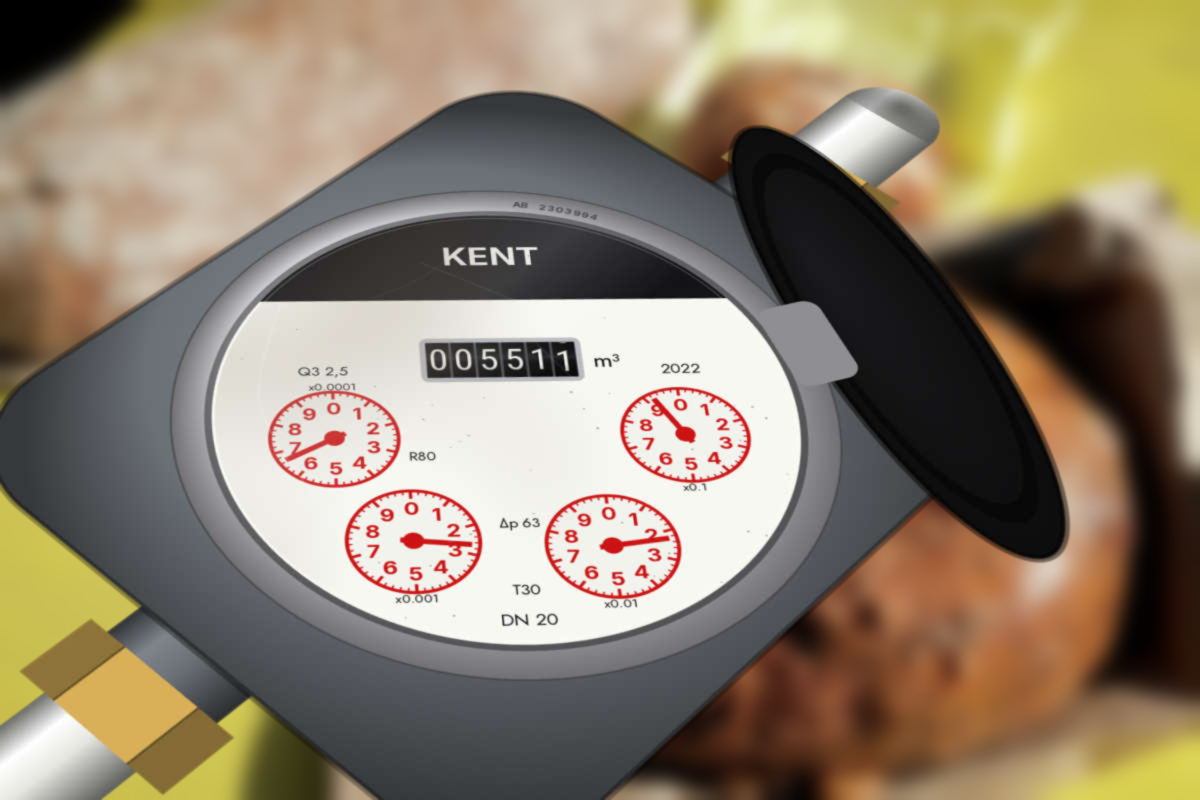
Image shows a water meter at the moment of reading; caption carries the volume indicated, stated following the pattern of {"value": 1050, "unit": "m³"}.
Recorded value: {"value": 5510.9226, "unit": "m³"}
